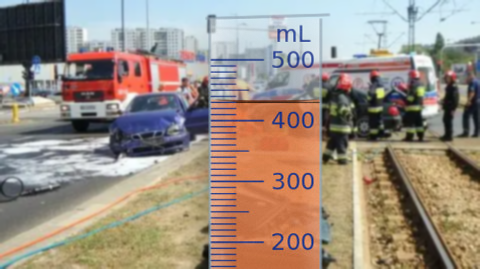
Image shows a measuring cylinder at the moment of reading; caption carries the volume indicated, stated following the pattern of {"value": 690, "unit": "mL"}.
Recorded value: {"value": 430, "unit": "mL"}
